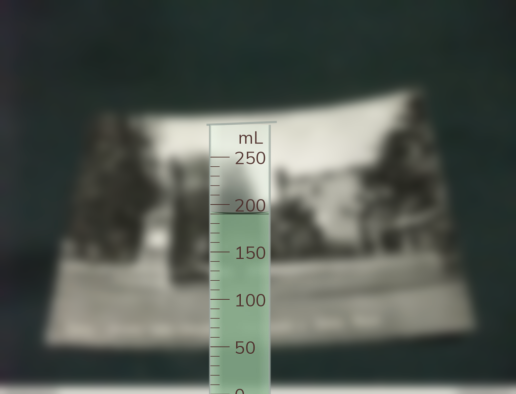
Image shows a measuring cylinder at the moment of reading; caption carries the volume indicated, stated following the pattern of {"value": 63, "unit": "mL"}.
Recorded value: {"value": 190, "unit": "mL"}
